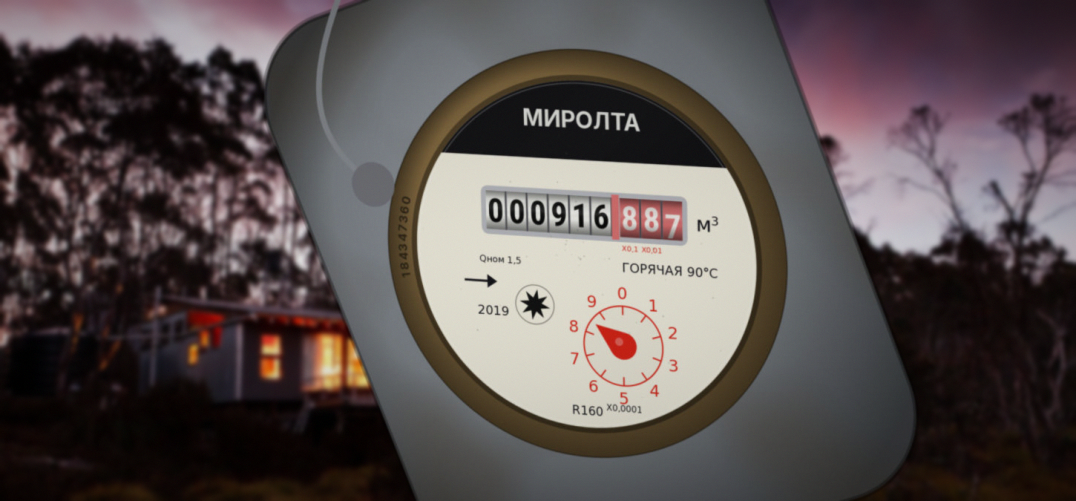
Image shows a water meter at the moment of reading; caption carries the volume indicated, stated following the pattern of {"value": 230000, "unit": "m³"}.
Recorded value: {"value": 916.8868, "unit": "m³"}
